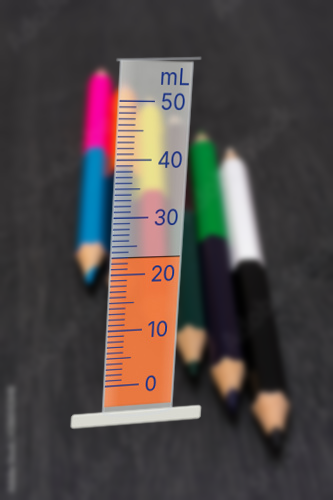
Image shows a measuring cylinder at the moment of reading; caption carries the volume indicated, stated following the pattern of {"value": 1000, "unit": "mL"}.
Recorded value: {"value": 23, "unit": "mL"}
